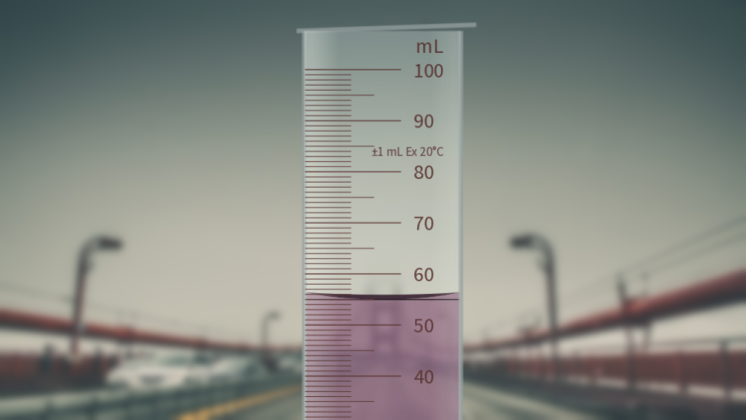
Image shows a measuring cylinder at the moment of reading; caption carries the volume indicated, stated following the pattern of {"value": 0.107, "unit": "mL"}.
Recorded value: {"value": 55, "unit": "mL"}
